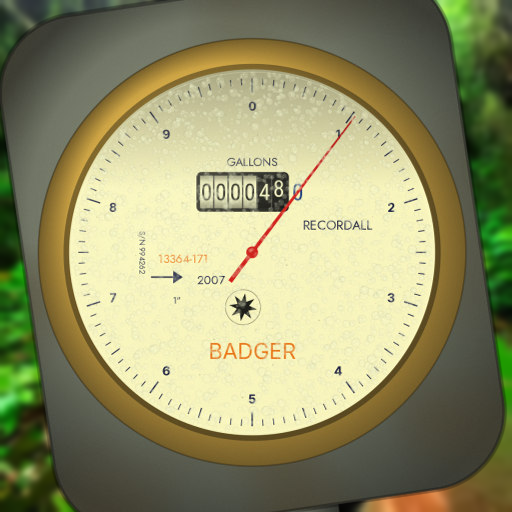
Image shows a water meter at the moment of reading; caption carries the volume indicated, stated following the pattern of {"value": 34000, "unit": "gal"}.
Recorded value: {"value": 481.0, "unit": "gal"}
